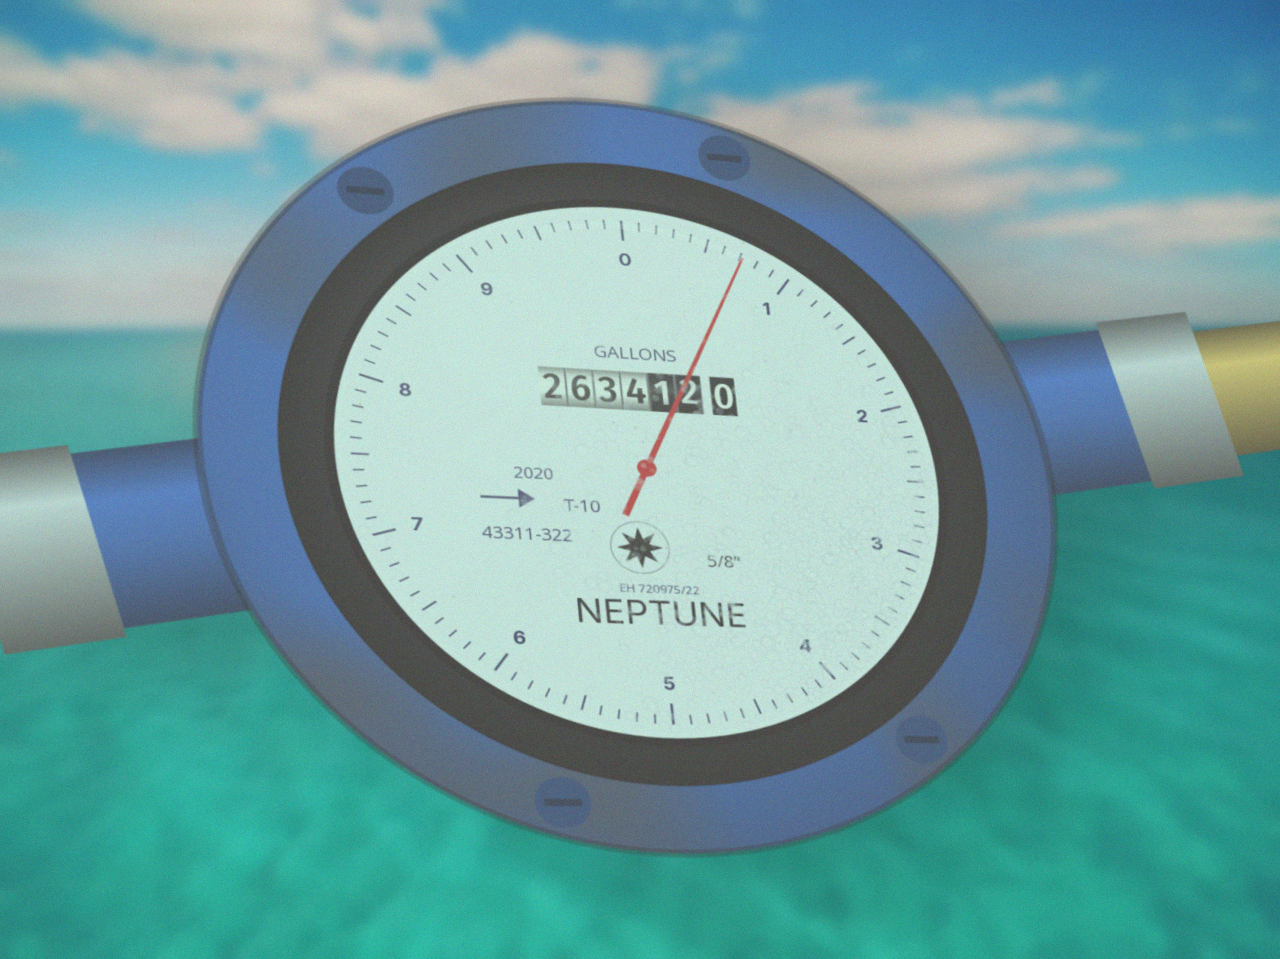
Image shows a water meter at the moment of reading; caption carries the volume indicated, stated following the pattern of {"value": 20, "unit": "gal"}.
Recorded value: {"value": 2634120.7, "unit": "gal"}
